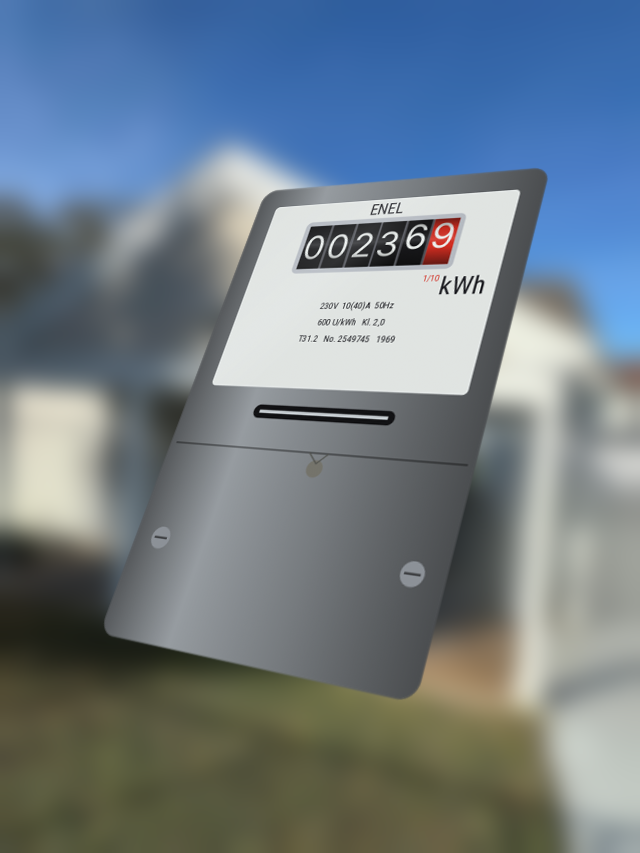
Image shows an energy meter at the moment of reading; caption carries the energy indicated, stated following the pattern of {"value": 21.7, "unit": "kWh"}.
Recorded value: {"value": 236.9, "unit": "kWh"}
